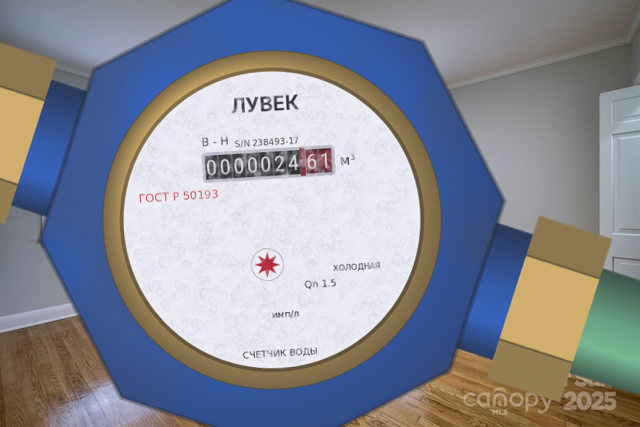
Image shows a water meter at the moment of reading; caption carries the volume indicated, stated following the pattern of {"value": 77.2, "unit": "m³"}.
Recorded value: {"value": 24.61, "unit": "m³"}
